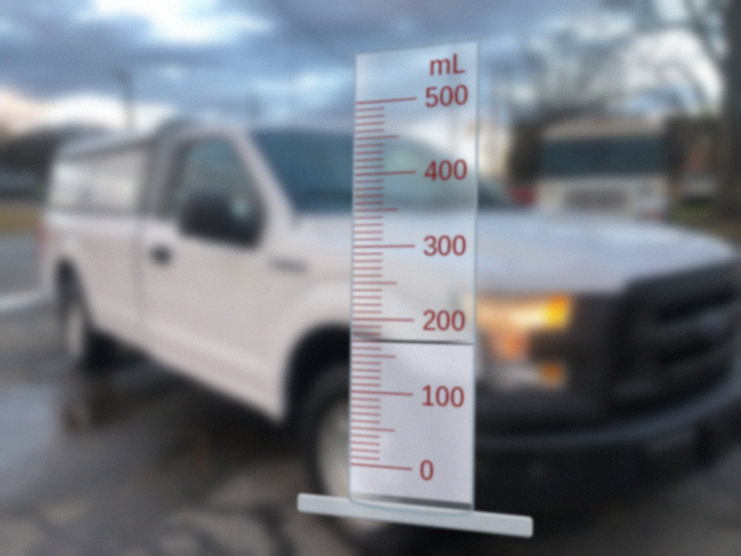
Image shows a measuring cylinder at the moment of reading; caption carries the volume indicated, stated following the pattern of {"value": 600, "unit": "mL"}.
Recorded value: {"value": 170, "unit": "mL"}
